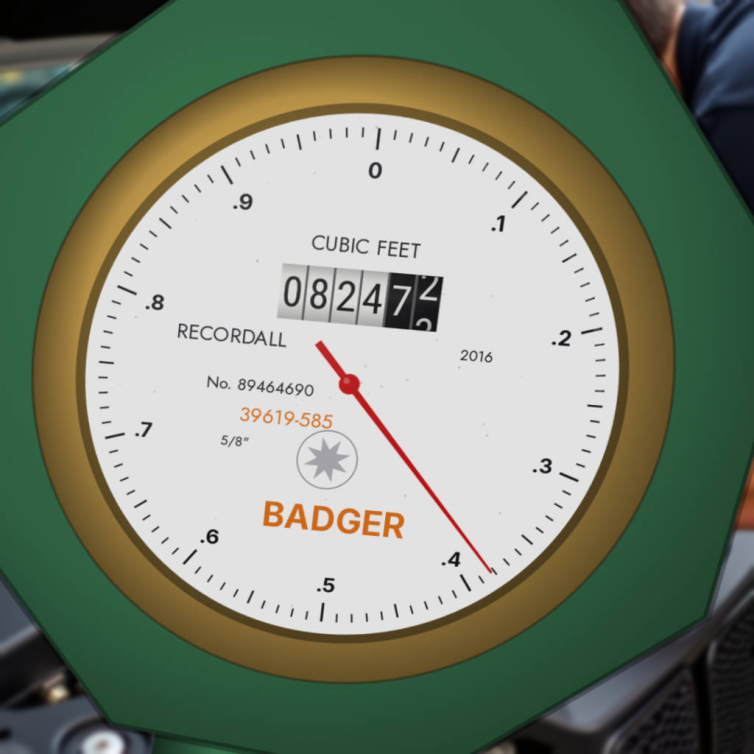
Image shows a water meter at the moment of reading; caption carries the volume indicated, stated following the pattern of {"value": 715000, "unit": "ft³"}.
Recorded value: {"value": 82472.38, "unit": "ft³"}
